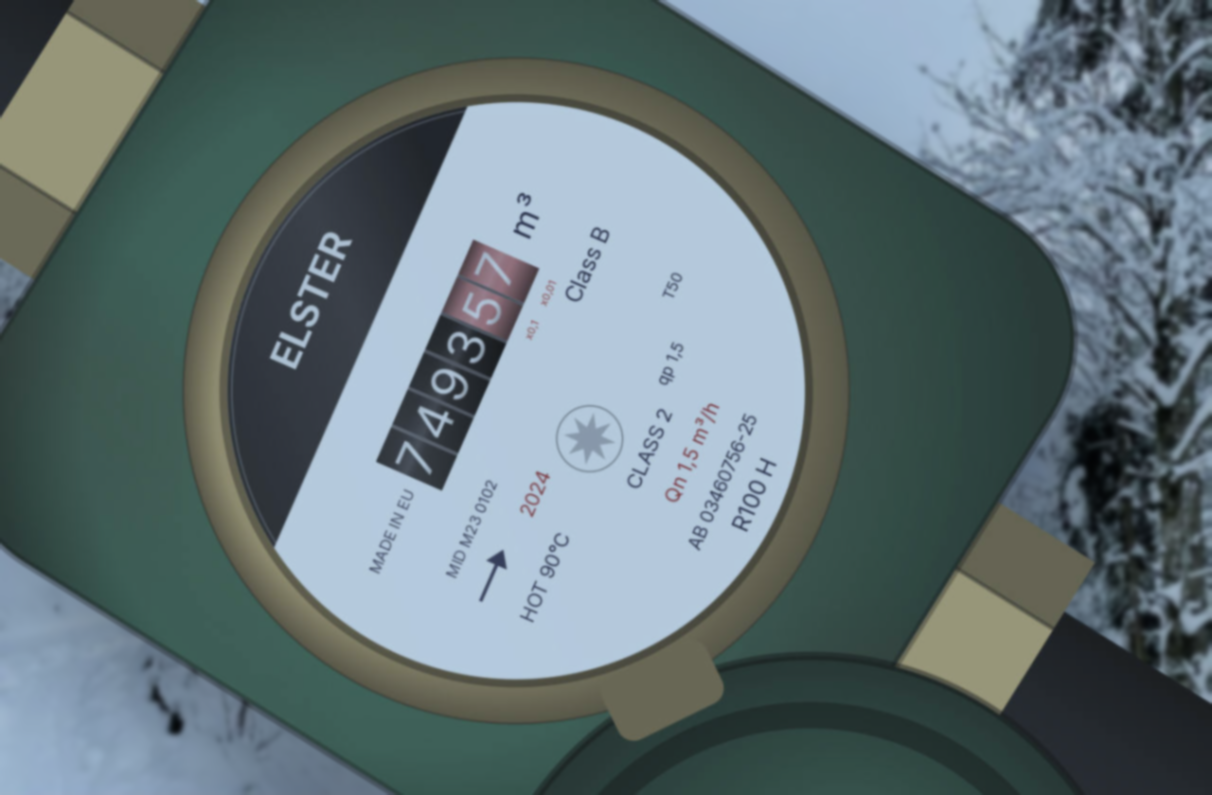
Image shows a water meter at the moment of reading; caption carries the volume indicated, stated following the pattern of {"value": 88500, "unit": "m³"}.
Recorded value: {"value": 7493.57, "unit": "m³"}
